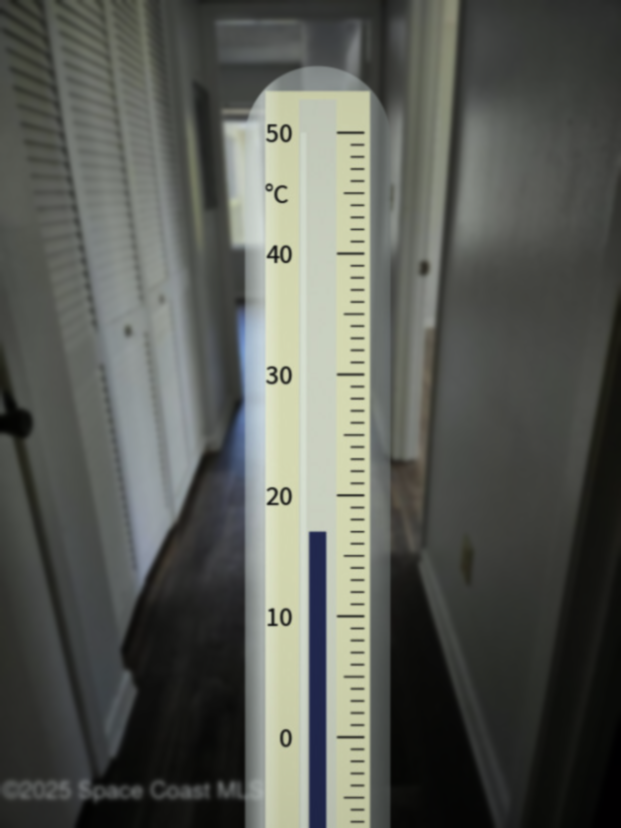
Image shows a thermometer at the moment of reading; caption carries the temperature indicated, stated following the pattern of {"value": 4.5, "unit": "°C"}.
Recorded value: {"value": 17, "unit": "°C"}
